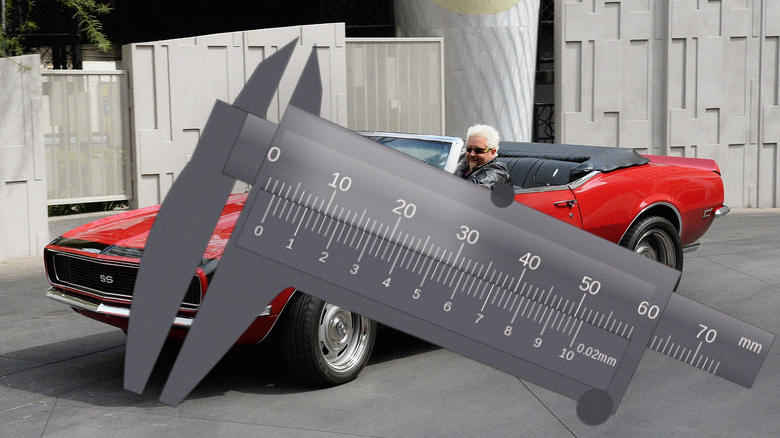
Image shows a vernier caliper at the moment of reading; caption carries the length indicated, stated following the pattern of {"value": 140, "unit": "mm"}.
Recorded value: {"value": 2.4, "unit": "mm"}
